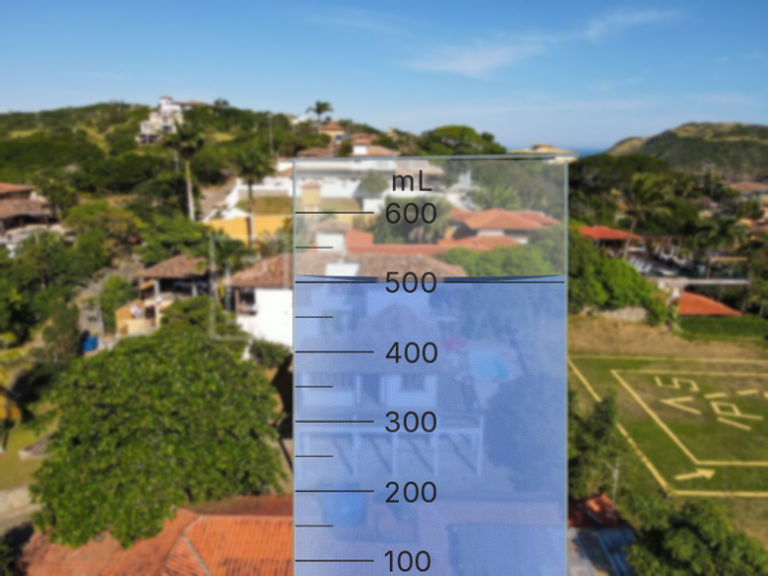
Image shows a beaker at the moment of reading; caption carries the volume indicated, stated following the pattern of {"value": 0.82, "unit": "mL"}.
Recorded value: {"value": 500, "unit": "mL"}
